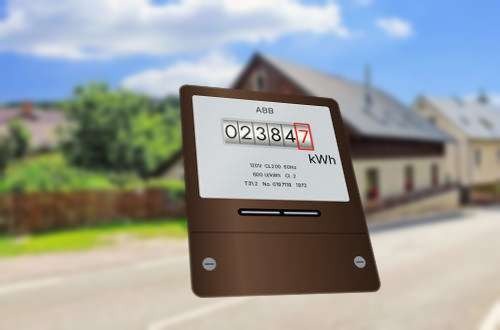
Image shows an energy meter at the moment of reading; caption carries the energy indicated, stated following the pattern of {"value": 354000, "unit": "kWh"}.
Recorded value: {"value": 2384.7, "unit": "kWh"}
